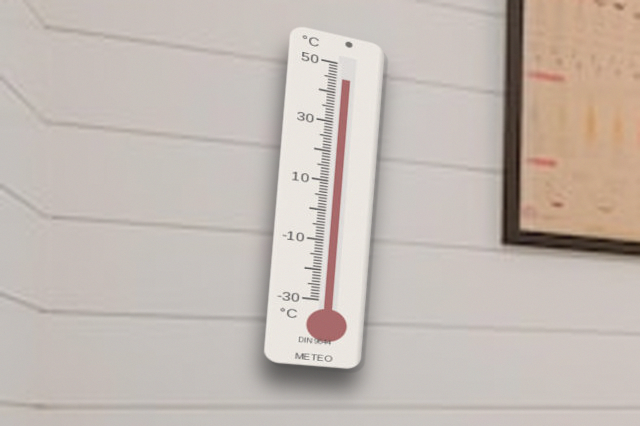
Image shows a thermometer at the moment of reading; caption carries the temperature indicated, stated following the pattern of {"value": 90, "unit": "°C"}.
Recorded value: {"value": 45, "unit": "°C"}
